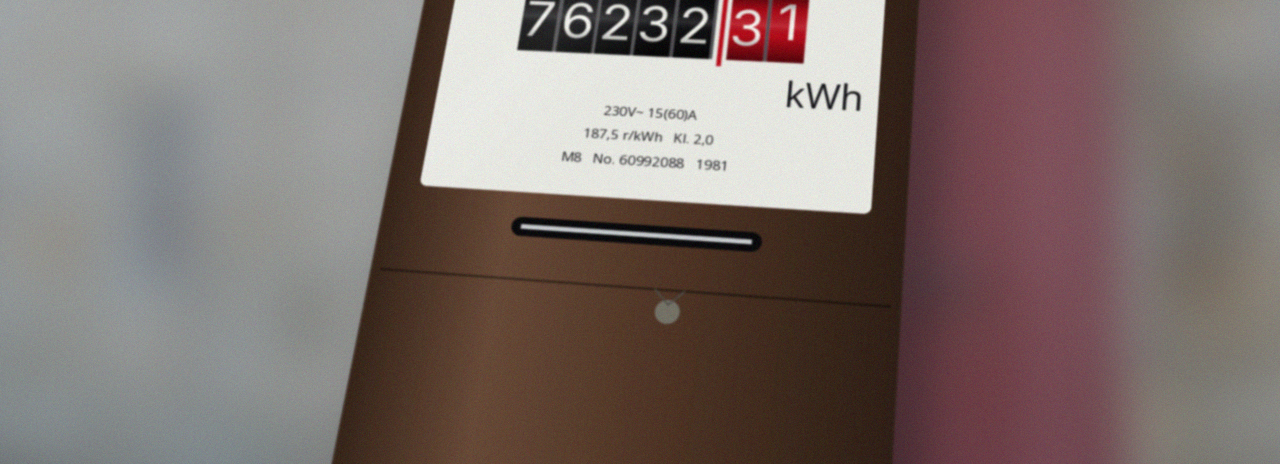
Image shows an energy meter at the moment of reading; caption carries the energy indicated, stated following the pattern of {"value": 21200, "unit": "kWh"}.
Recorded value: {"value": 76232.31, "unit": "kWh"}
